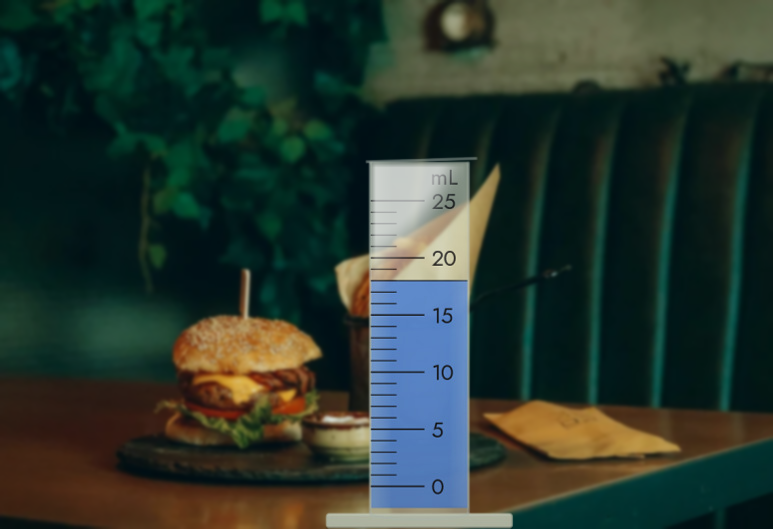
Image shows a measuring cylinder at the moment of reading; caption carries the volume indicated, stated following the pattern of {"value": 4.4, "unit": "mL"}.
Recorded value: {"value": 18, "unit": "mL"}
